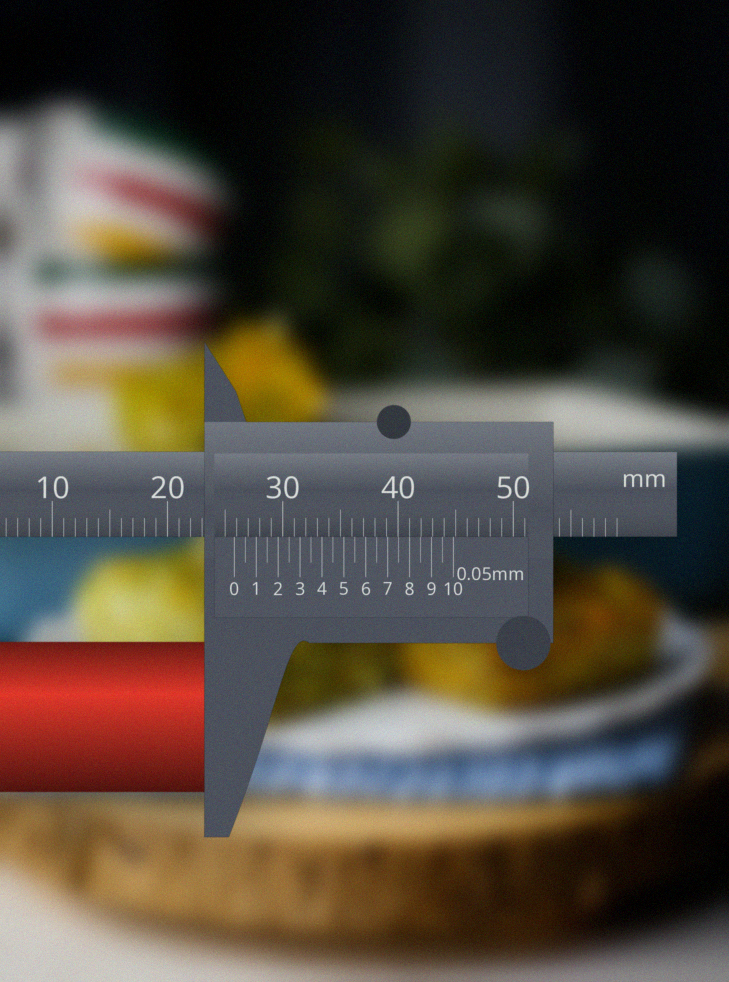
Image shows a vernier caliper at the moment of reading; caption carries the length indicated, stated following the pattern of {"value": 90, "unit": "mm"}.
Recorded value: {"value": 25.8, "unit": "mm"}
